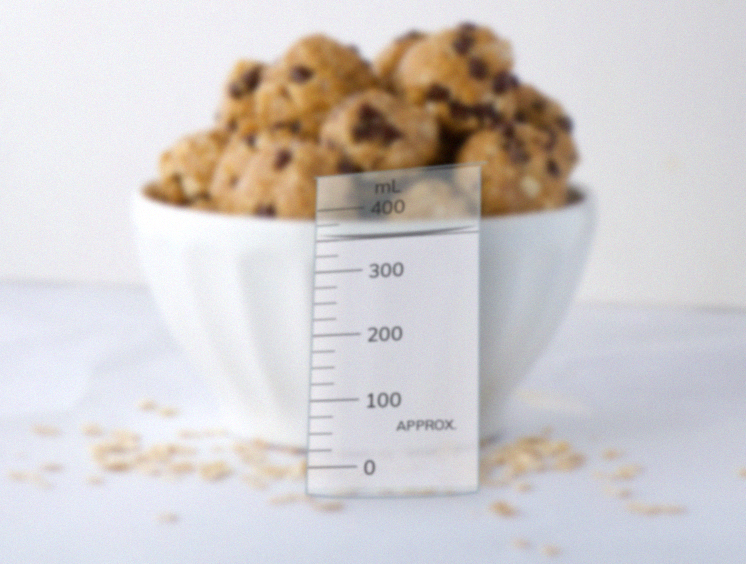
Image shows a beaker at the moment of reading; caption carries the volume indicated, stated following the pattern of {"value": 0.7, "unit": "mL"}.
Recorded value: {"value": 350, "unit": "mL"}
